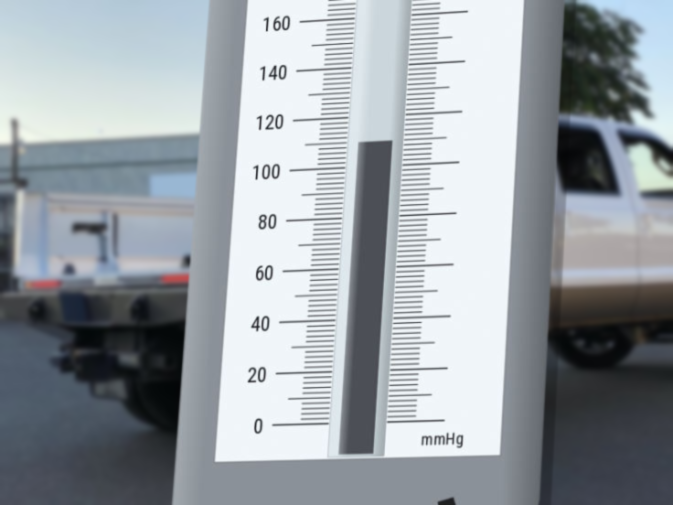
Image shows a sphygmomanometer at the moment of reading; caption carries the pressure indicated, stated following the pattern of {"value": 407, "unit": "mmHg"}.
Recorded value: {"value": 110, "unit": "mmHg"}
